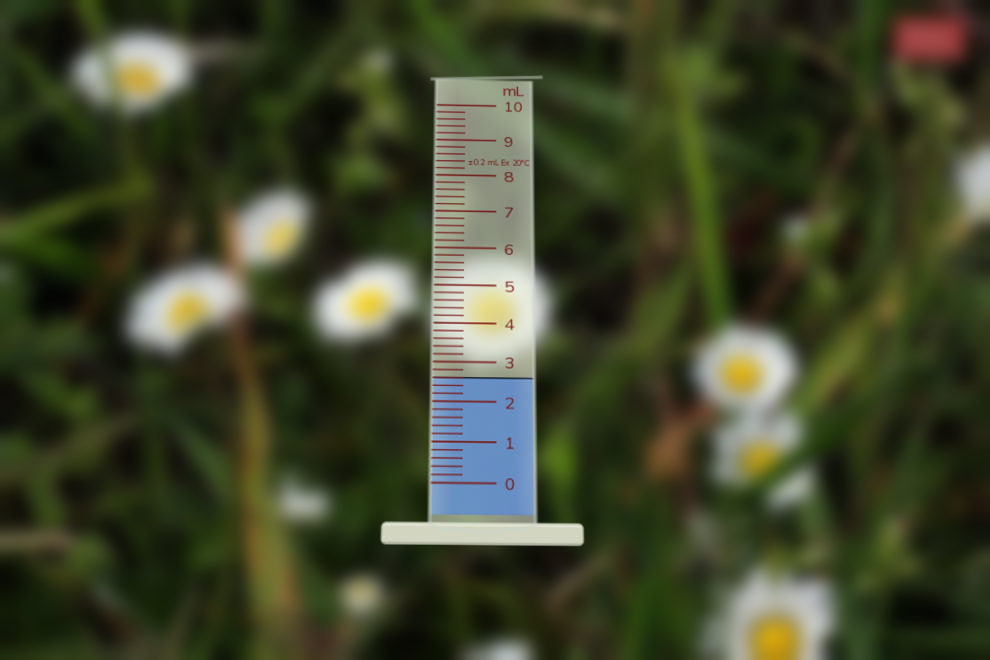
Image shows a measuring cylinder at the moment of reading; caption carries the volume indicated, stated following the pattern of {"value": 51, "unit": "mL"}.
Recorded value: {"value": 2.6, "unit": "mL"}
